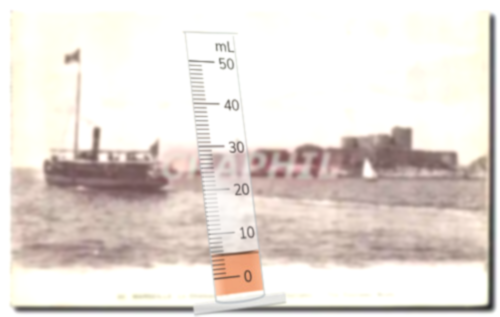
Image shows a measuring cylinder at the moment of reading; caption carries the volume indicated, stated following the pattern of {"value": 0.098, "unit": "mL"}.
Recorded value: {"value": 5, "unit": "mL"}
